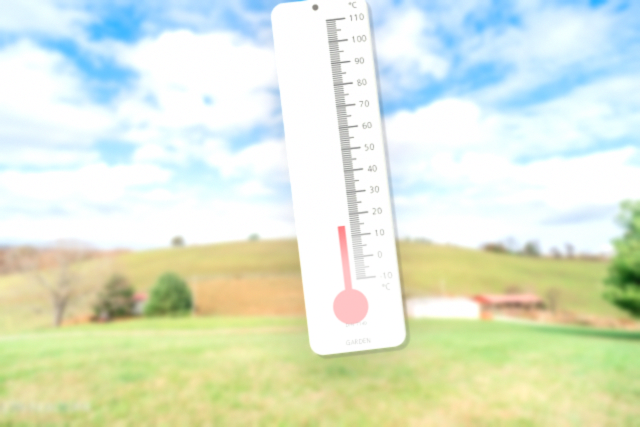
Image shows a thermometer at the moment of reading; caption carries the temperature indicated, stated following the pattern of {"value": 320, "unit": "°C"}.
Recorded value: {"value": 15, "unit": "°C"}
